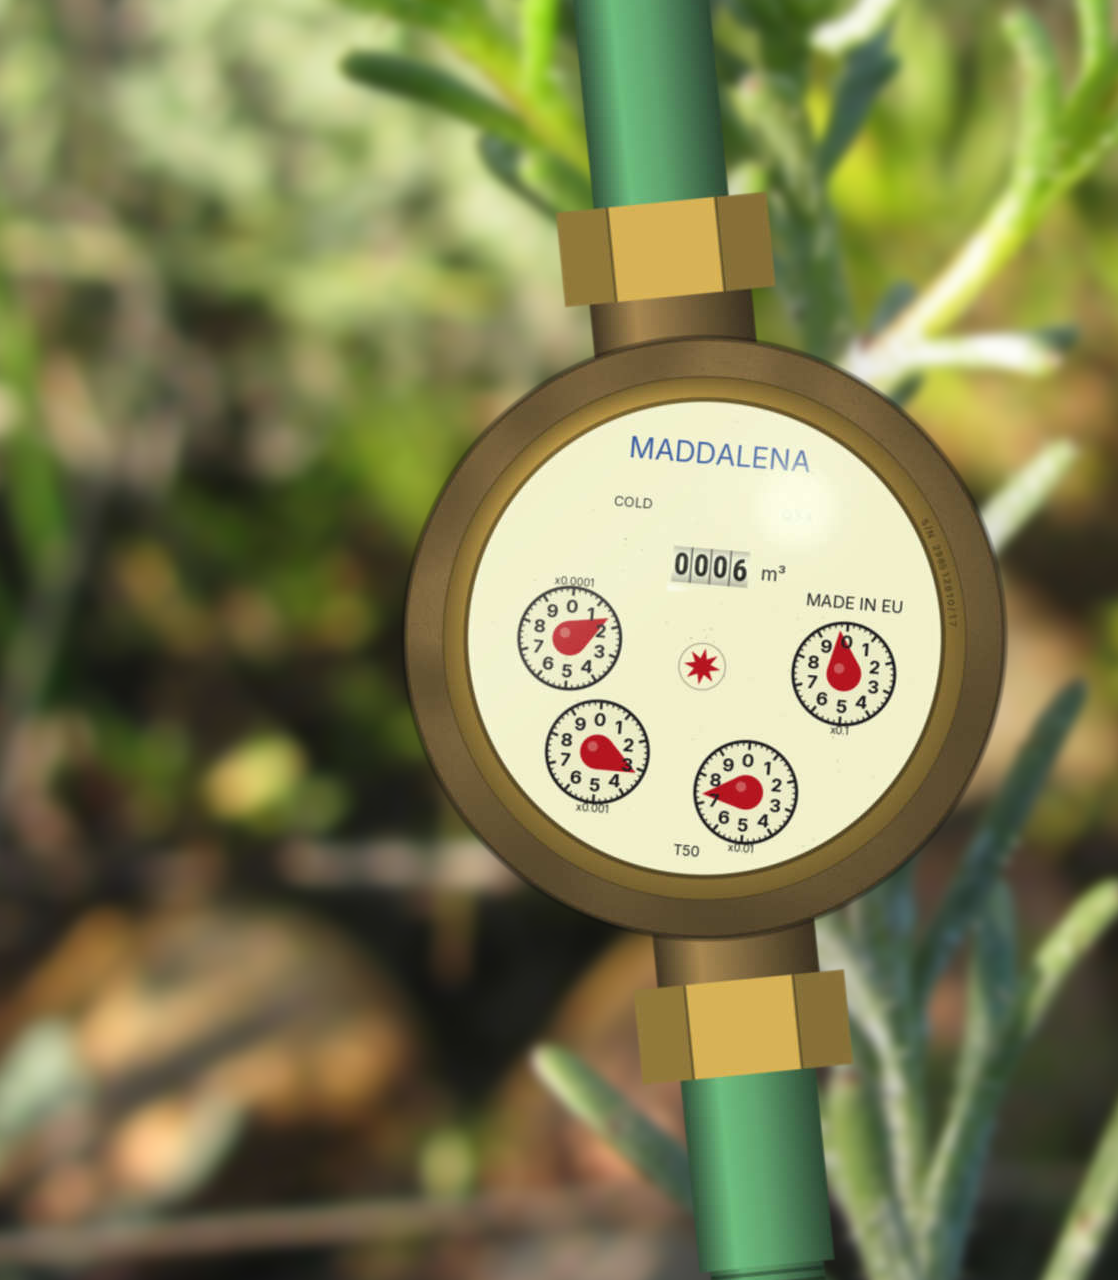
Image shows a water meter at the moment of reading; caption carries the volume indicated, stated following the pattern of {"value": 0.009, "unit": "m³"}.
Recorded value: {"value": 5.9731, "unit": "m³"}
